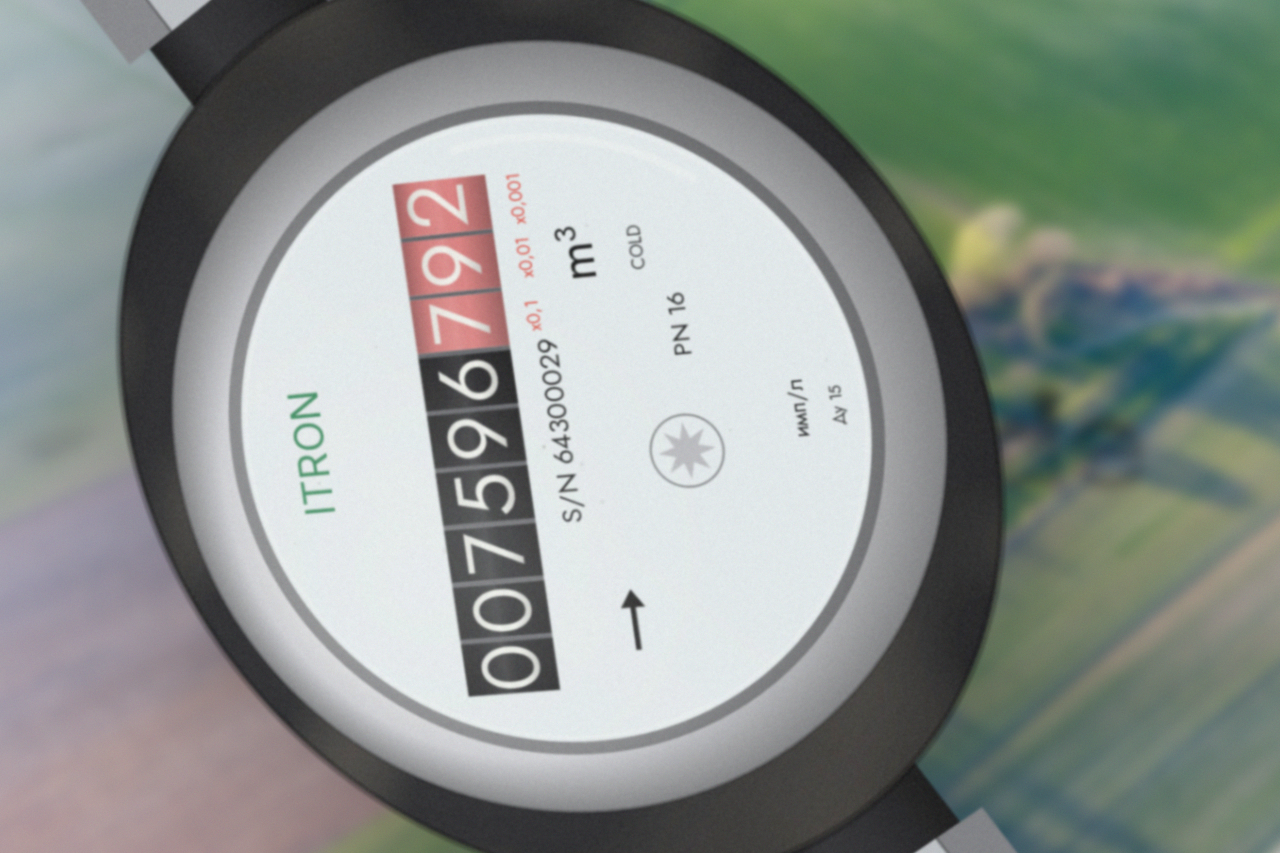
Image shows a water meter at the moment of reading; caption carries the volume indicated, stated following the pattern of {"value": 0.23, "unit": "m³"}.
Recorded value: {"value": 7596.792, "unit": "m³"}
